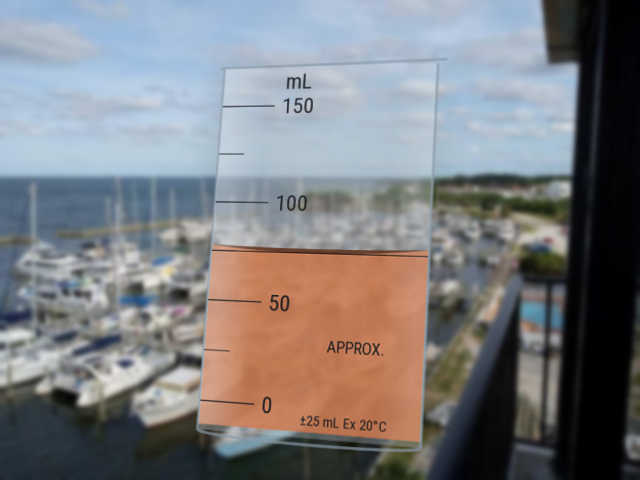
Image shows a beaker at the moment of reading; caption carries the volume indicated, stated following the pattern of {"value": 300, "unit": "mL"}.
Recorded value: {"value": 75, "unit": "mL"}
